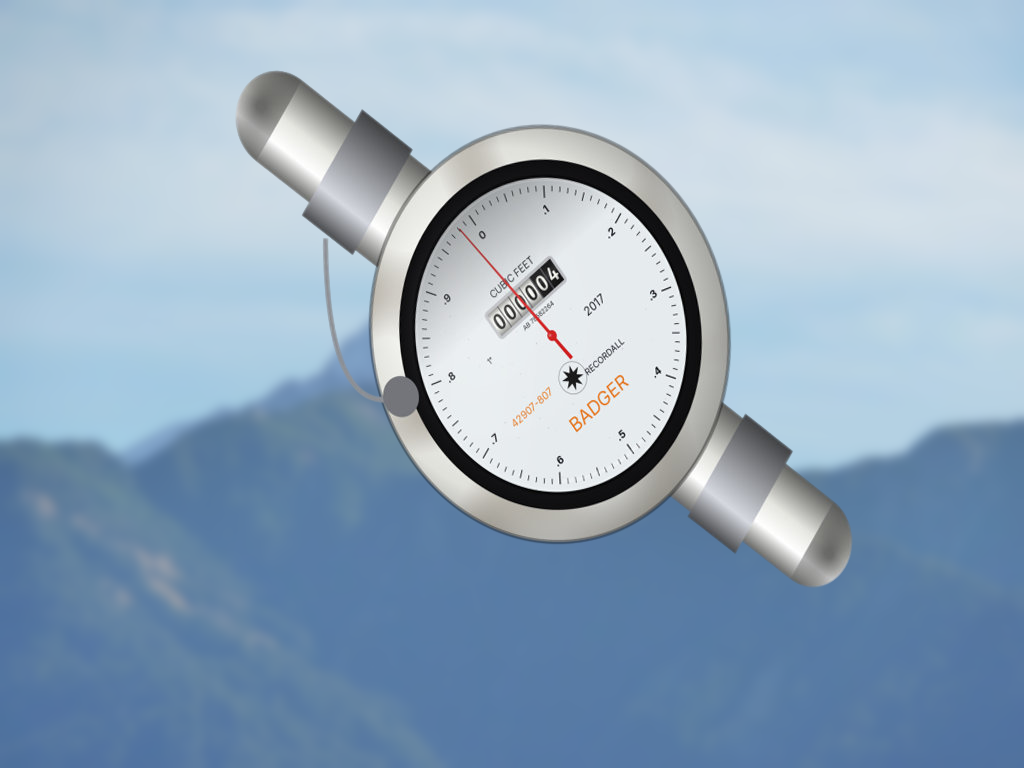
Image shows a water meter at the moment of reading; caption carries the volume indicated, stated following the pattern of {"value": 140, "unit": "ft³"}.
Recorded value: {"value": 3.98, "unit": "ft³"}
